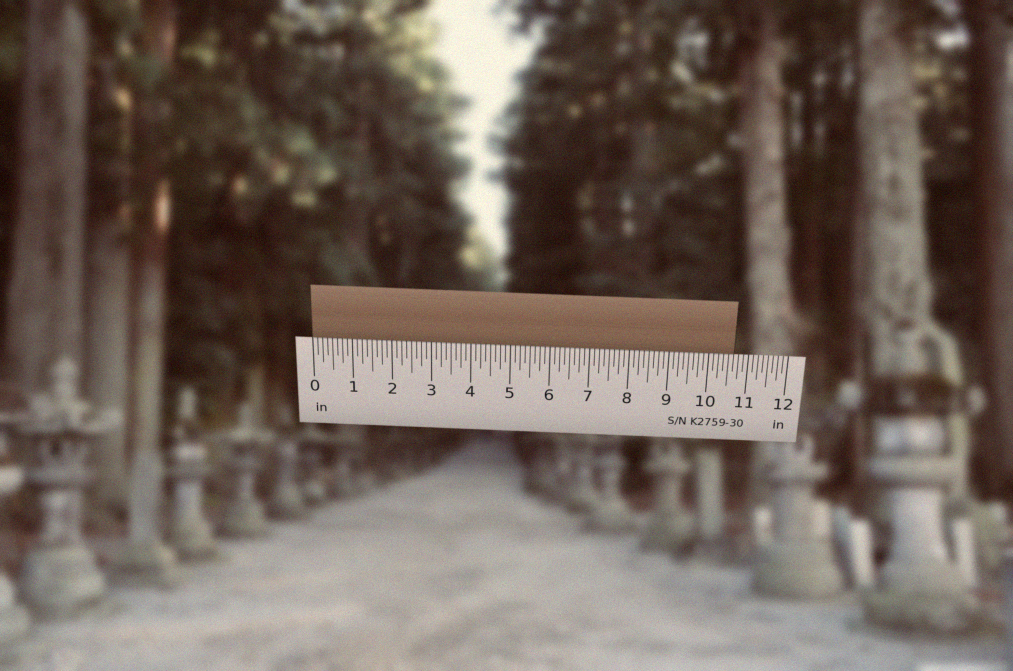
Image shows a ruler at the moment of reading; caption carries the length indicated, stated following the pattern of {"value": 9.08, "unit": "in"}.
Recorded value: {"value": 10.625, "unit": "in"}
